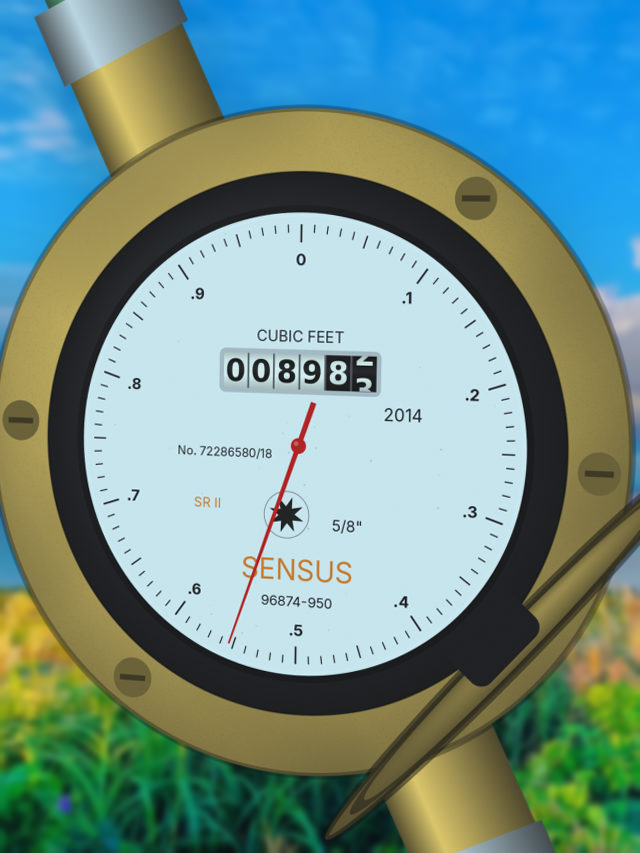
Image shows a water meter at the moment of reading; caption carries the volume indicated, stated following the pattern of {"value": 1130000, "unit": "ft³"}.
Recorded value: {"value": 8982.55, "unit": "ft³"}
